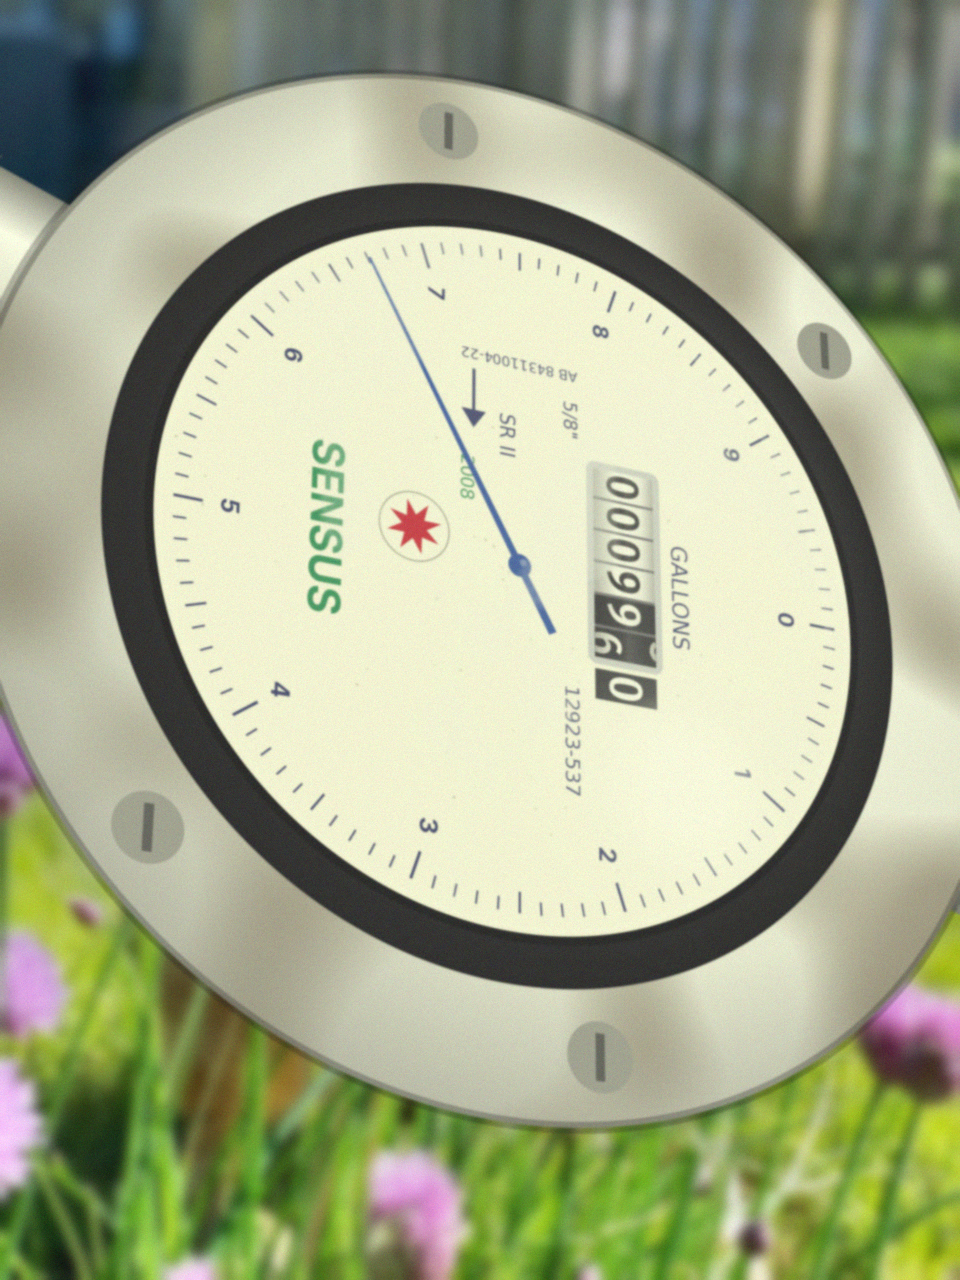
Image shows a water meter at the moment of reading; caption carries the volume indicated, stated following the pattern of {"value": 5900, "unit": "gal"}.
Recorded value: {"value": 9956.7, "unit": "gal"}
